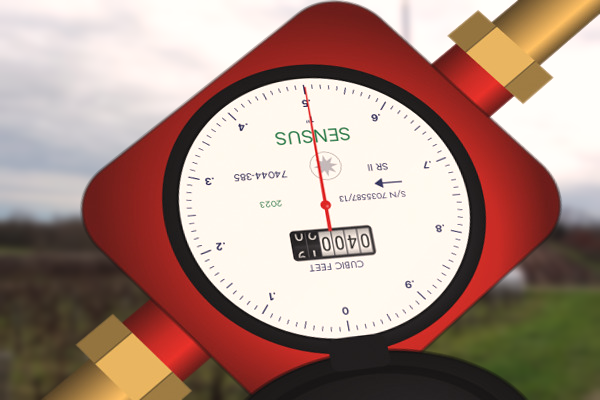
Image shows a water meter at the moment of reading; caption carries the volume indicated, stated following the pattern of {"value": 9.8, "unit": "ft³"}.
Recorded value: {"value": 40019.50, "unit": "ft³"}
